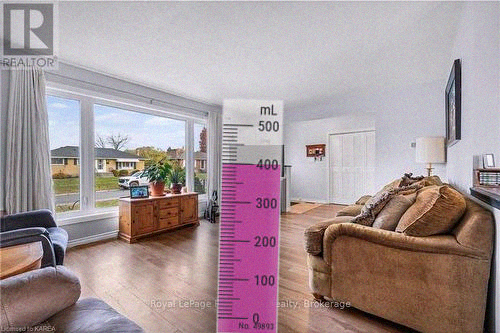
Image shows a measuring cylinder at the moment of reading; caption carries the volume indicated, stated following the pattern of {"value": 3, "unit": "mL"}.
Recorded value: {"value": 400, "unit": "mL"}
